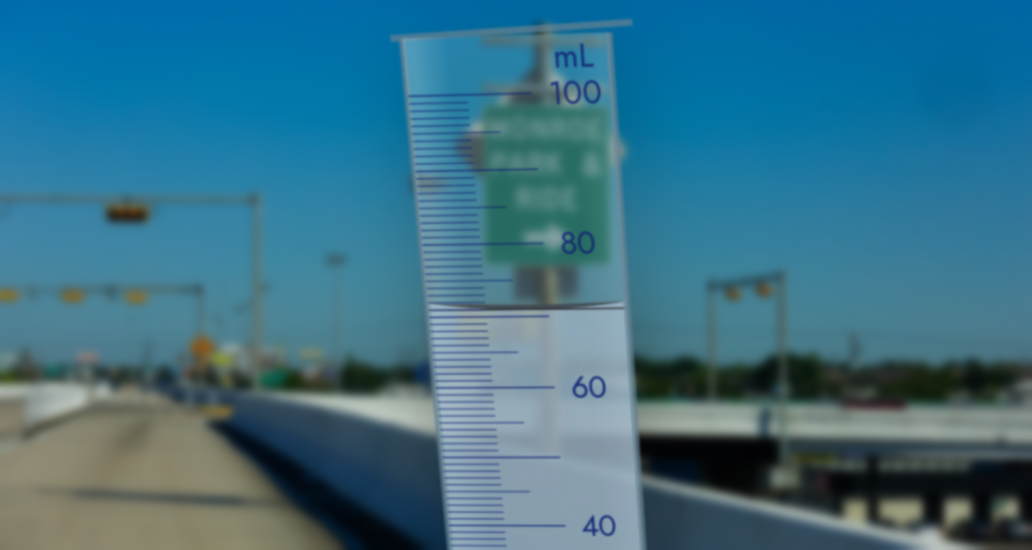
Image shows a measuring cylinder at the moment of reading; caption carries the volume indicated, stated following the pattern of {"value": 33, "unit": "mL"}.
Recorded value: {"value": 71, "unit": "mL"}
